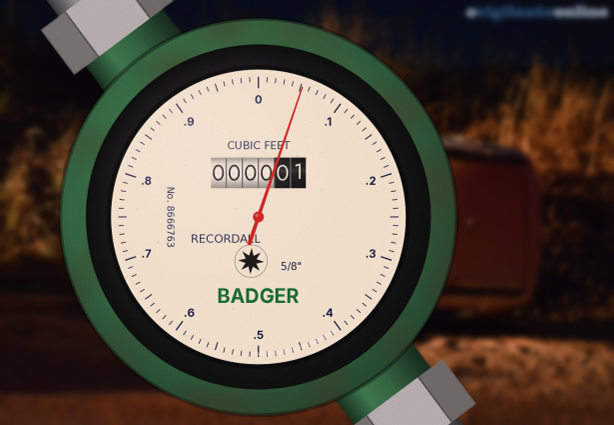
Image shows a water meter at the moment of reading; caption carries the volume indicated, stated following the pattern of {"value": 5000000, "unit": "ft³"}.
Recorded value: {"value": 1.05, "unit": "ft³"}
